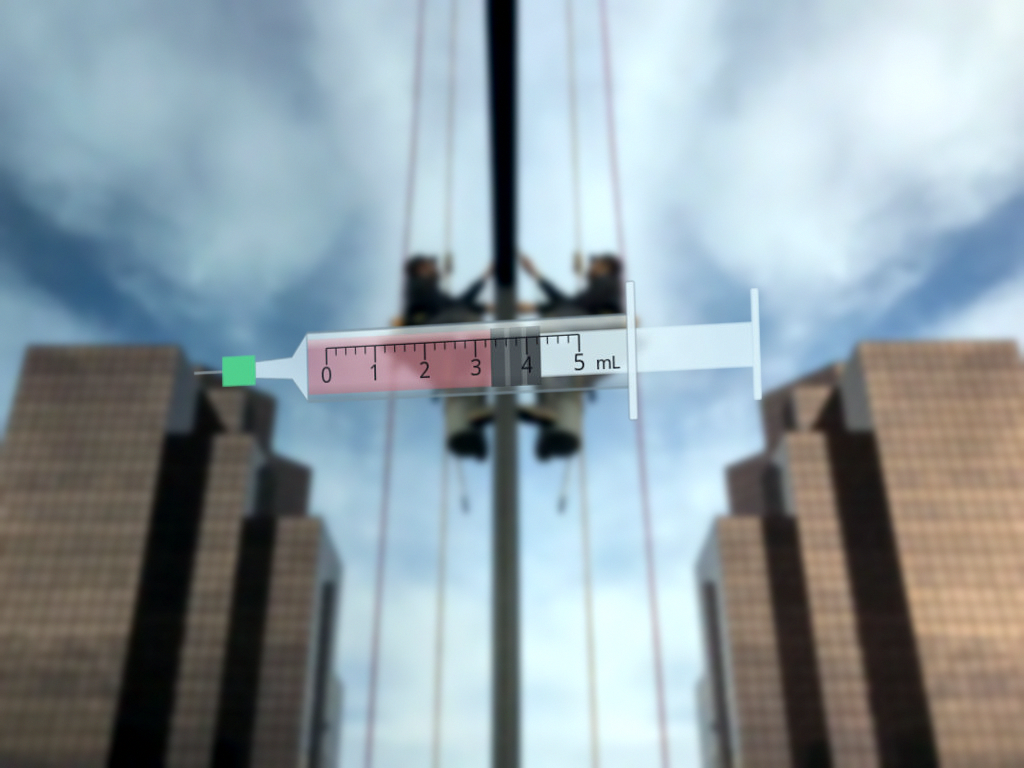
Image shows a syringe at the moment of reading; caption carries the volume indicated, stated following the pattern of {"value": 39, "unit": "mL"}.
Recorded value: {"value": 3.3, "unit": "mL"}
